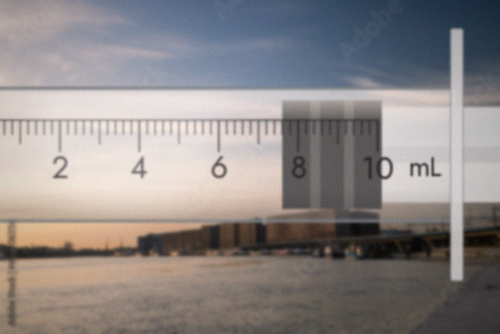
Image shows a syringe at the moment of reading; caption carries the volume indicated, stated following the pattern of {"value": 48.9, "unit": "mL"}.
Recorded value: {"value": 7.6, "unit": "mL"}
